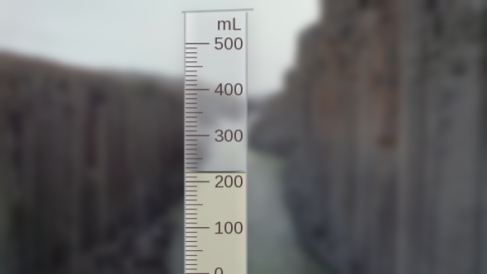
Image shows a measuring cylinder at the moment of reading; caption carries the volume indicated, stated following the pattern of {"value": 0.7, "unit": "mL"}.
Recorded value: {"value": 220, "unit": "mL"}
